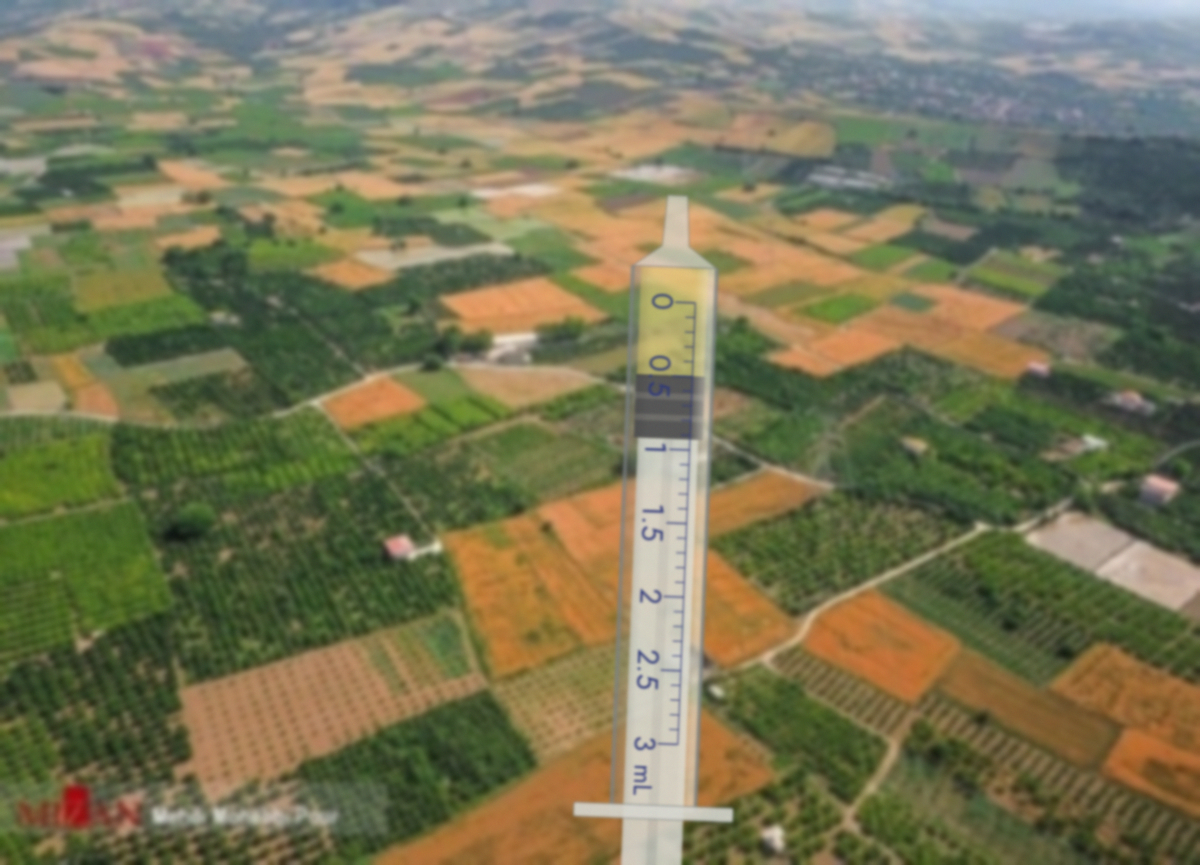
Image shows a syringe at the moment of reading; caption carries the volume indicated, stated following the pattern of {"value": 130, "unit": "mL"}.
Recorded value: {"value": 0.5, "unit": "mL"}
